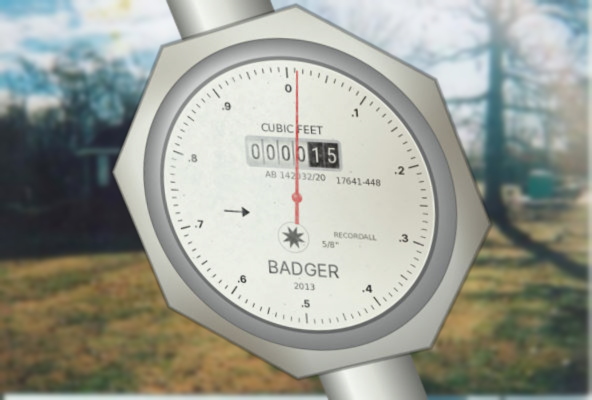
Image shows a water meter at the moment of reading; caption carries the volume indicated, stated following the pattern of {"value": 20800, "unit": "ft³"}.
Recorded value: {"value": 15.01, "unit": "ft³"}
